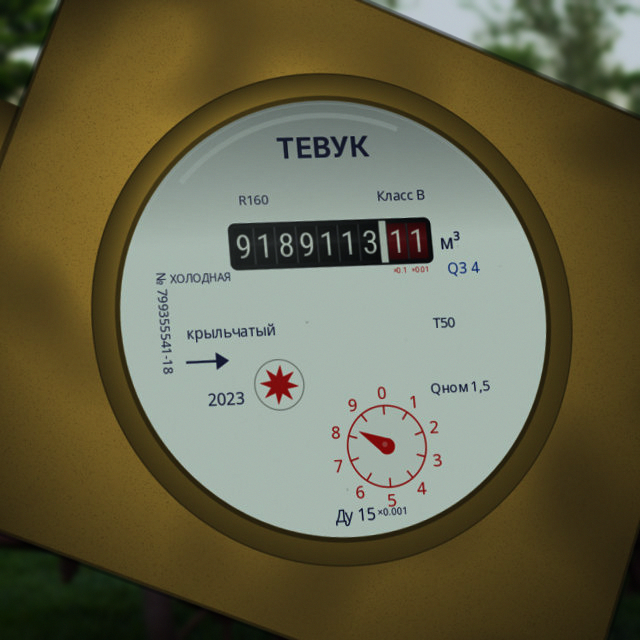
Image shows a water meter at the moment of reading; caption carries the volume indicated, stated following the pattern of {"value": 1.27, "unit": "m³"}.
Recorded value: {"value": 9189113.118, "unit": "m³"}
